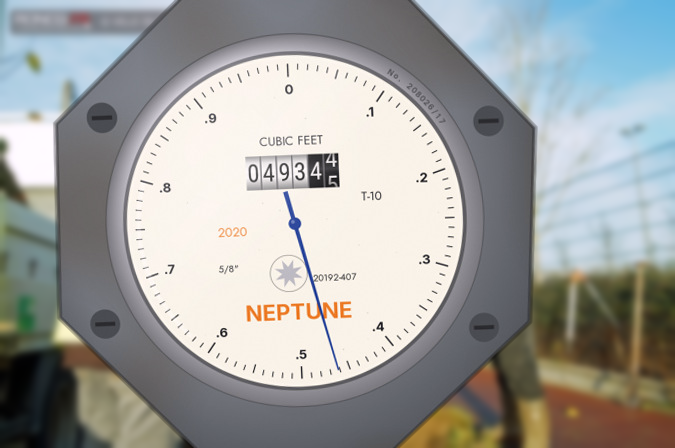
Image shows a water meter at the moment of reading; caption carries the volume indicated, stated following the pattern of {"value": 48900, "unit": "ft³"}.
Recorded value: {"value": 49344.46, "unit": "ft³"}
